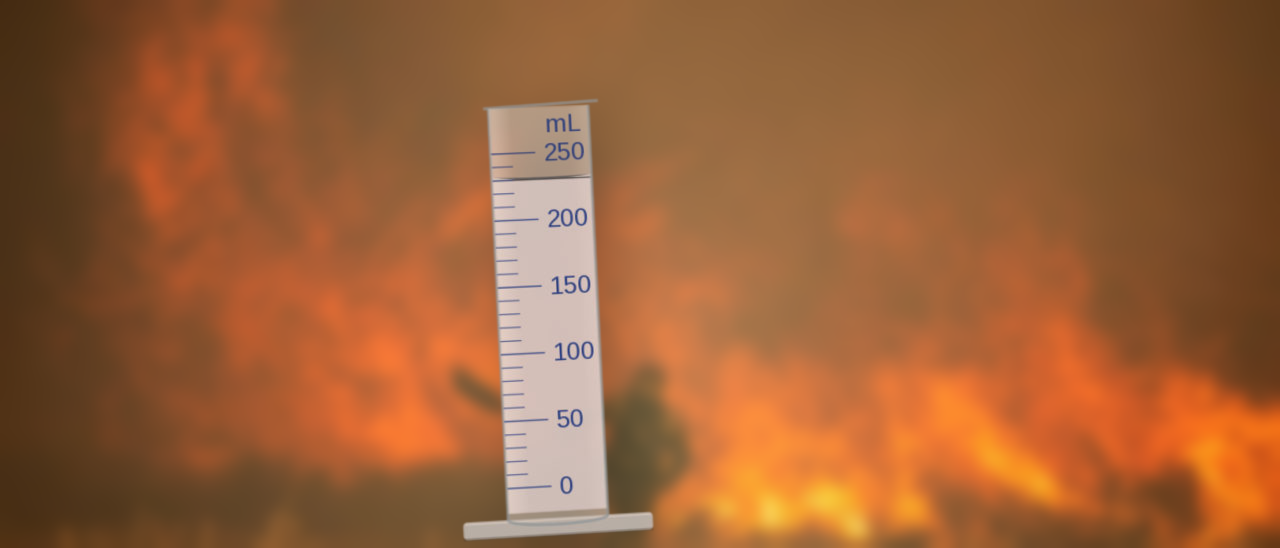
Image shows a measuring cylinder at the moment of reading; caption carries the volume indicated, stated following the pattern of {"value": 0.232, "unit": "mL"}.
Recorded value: {"value": 230, "unit": "mL"}
